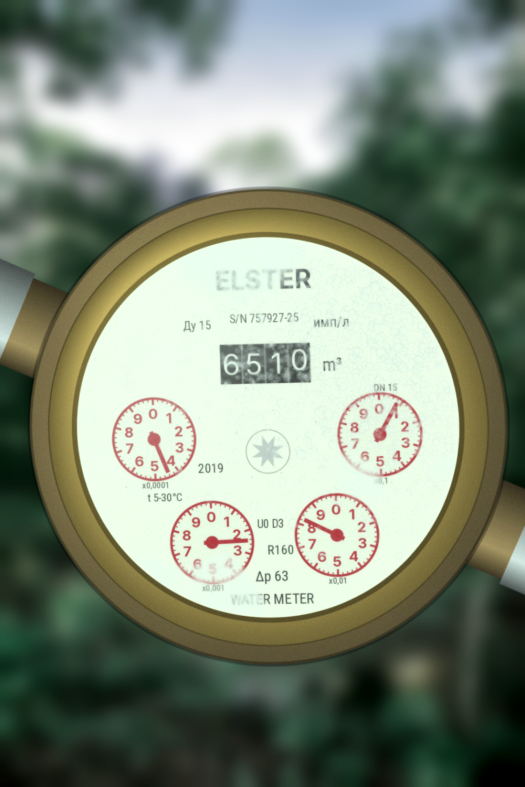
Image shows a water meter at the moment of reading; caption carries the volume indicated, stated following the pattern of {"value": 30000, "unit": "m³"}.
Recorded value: {"value": 6510.0824, "unit": "m³"}
